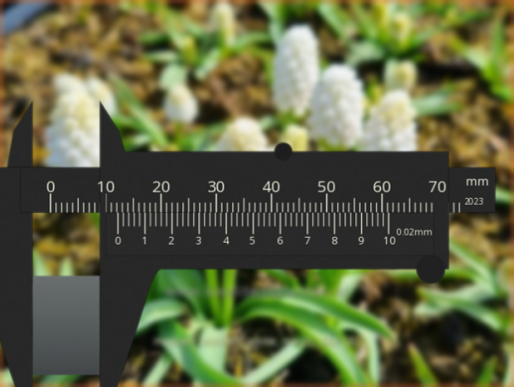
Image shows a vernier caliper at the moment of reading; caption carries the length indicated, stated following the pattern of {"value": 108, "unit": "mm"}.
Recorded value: {"value": 12.2, "unit": "mm"}
